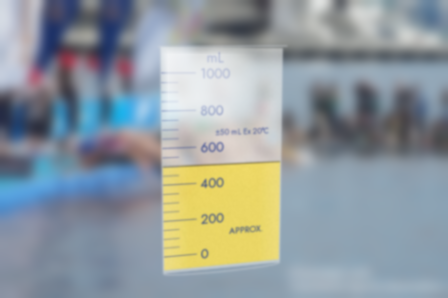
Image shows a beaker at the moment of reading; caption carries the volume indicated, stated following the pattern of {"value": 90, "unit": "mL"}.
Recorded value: {"value": 500, "unit": "mL"}
